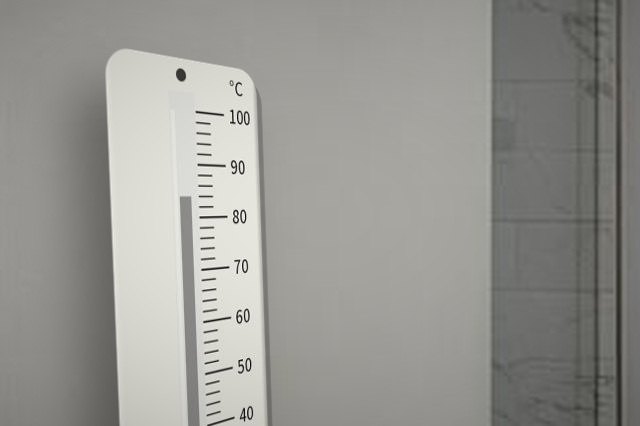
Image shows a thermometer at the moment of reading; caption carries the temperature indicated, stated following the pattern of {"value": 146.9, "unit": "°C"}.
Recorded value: {"value": 84, "unit": "°C"}
